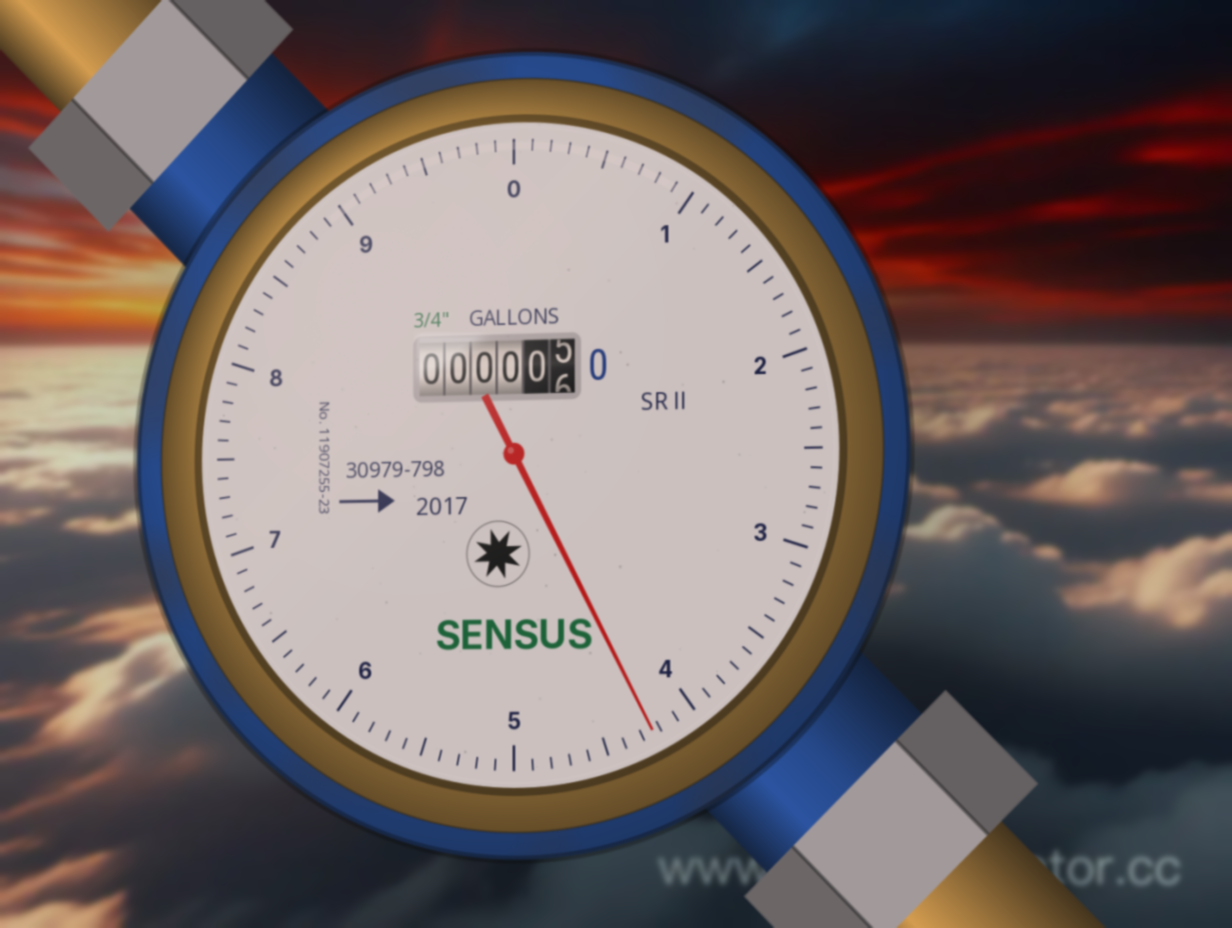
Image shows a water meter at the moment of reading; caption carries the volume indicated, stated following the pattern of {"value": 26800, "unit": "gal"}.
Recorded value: {"value": 54.2, "unit": "gal"}
